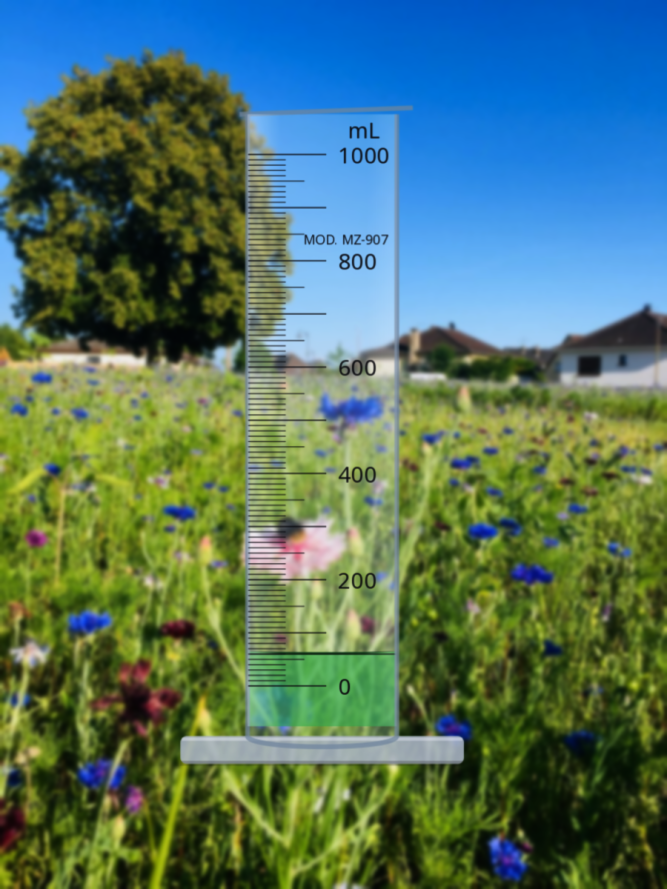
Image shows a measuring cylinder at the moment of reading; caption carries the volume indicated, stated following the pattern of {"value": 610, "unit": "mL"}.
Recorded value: {"value": 60, "unit": "mL"}
